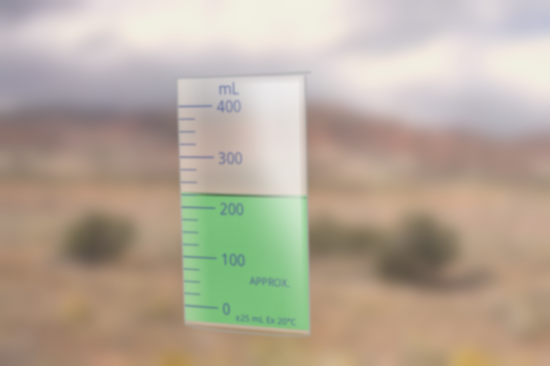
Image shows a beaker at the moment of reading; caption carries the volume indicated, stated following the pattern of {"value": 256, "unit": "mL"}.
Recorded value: {"value": 225, "unit": "mL"}
